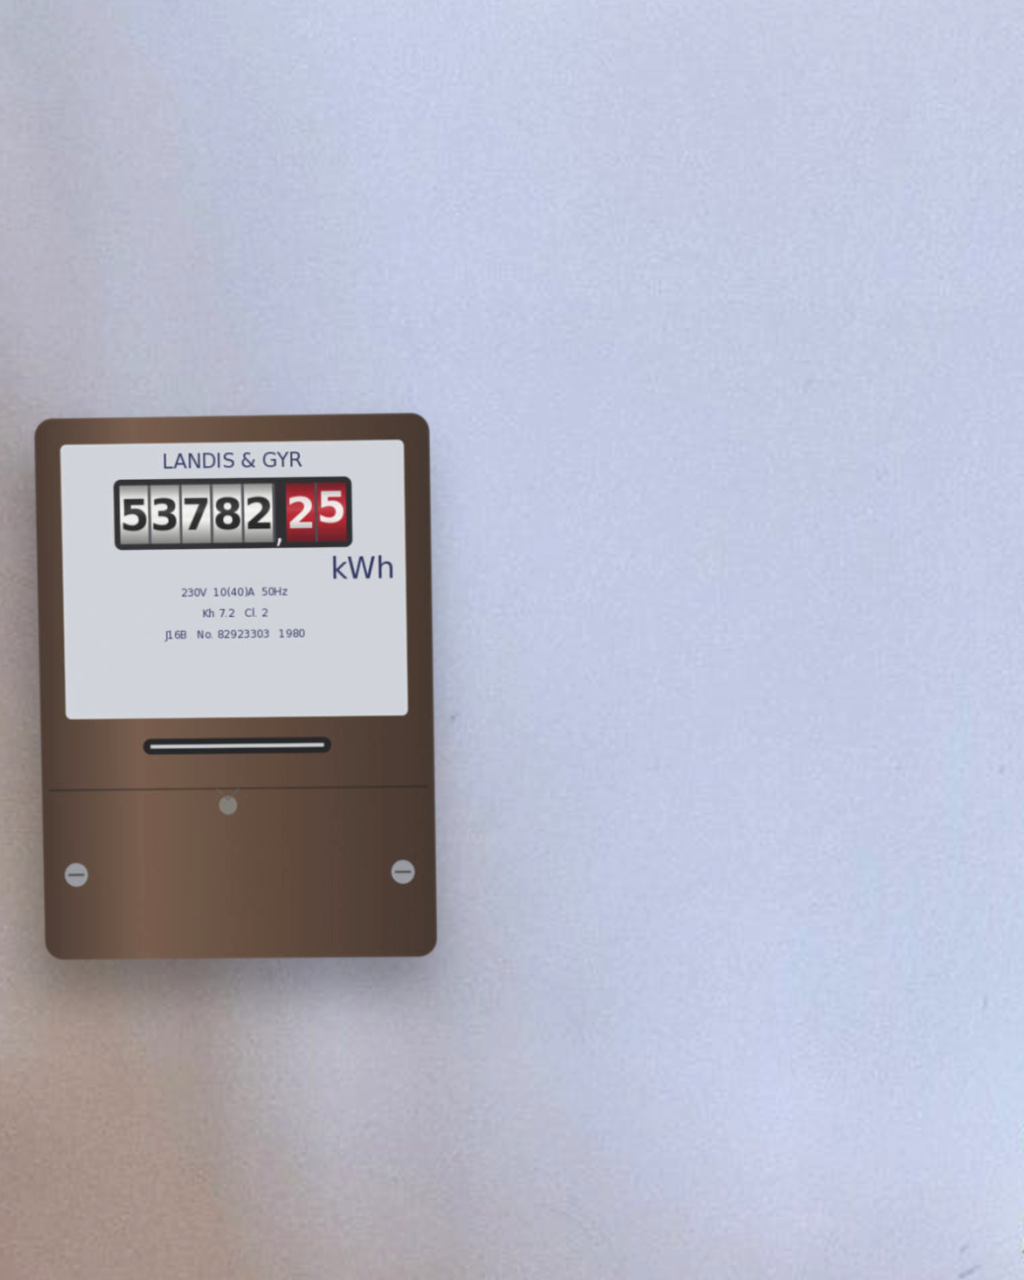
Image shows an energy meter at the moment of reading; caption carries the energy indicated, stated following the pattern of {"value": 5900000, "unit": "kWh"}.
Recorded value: {"value": 53782.25, "unit": "kWh"}
